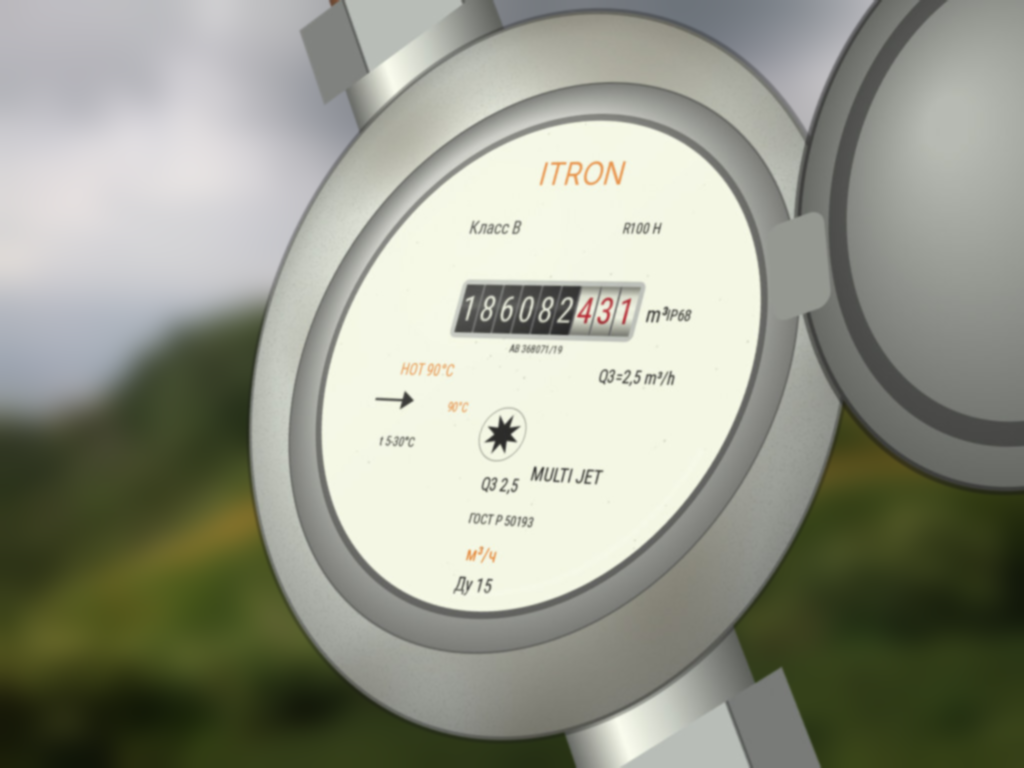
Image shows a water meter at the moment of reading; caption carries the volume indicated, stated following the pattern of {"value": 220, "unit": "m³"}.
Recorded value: {"value": 186082.431, "unit": "m³"}
